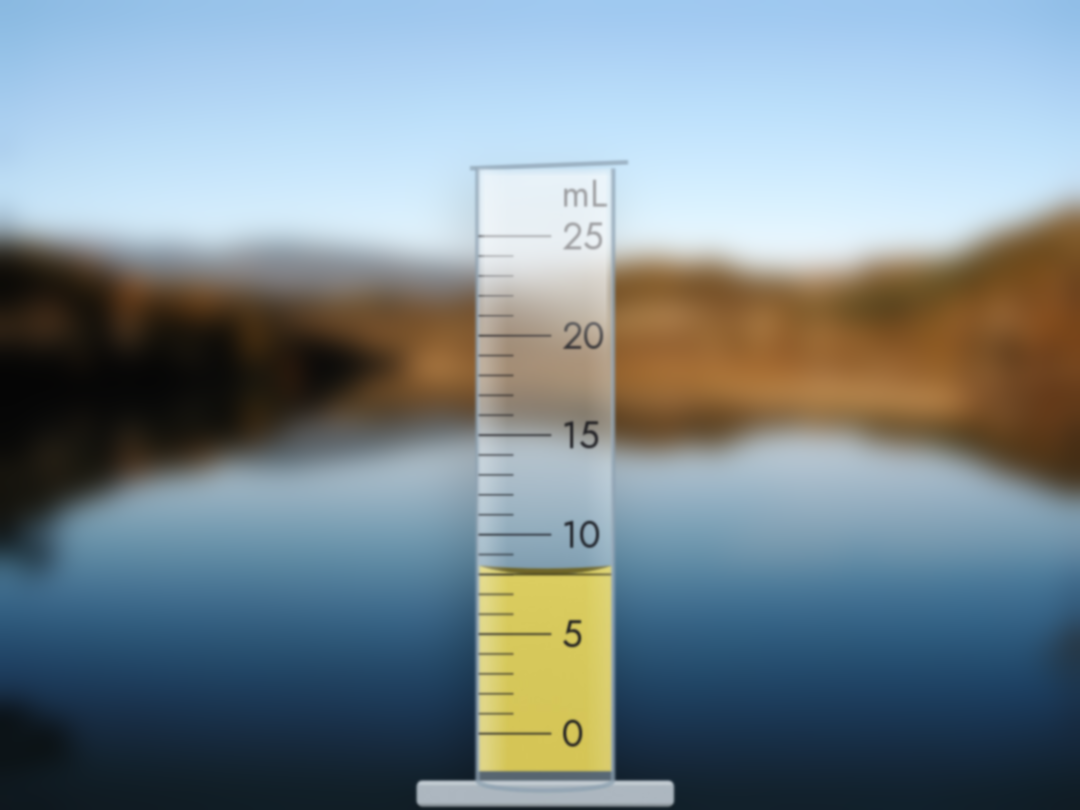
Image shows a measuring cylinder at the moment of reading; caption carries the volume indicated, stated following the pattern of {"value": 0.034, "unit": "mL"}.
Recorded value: {"value": 8, "unit": "mL"}
